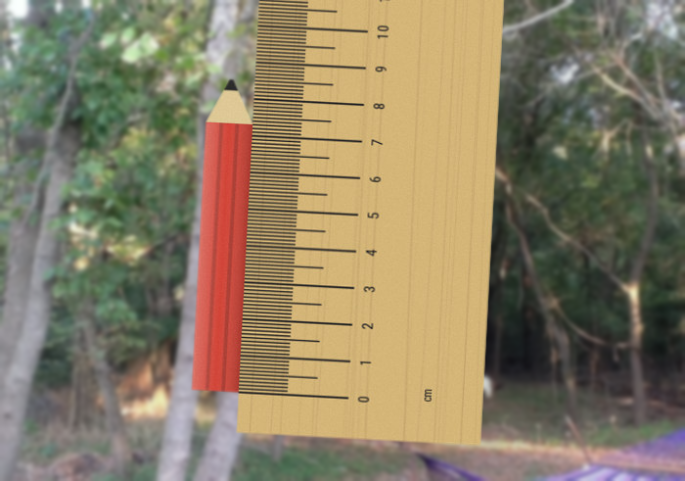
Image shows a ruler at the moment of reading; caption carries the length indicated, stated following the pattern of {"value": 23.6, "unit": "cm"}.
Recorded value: {"value": 8.5, "unit": "cm"}
